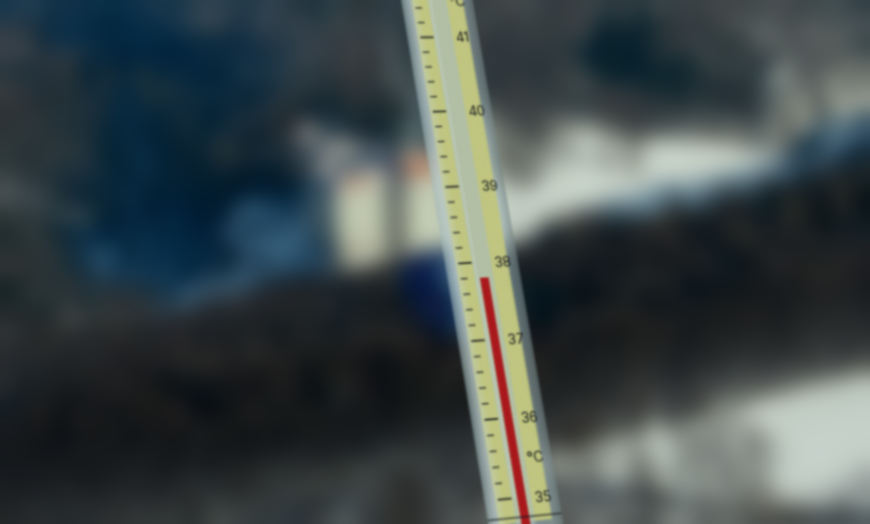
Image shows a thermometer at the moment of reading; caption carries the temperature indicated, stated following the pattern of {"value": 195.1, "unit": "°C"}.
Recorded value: {"value": 37.8, "unit": "°C"}
